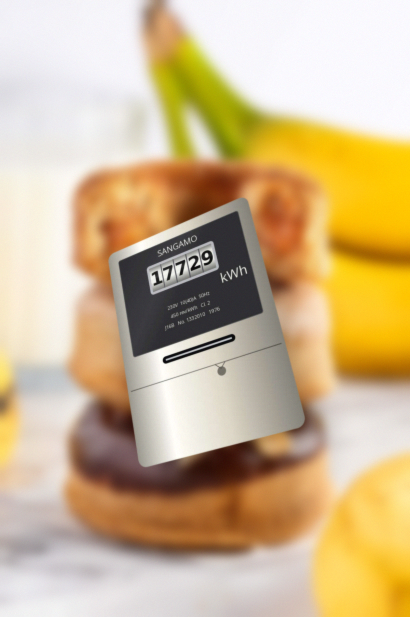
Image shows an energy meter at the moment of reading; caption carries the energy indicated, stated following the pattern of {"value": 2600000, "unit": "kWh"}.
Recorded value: {"value": 17729, "unit": "kWh"}
